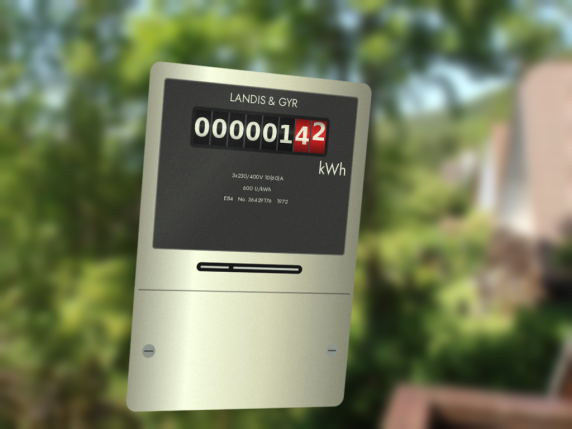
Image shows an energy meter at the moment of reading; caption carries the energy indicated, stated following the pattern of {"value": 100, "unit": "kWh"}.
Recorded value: {"value": 1.42, "unit": "kWh"}
